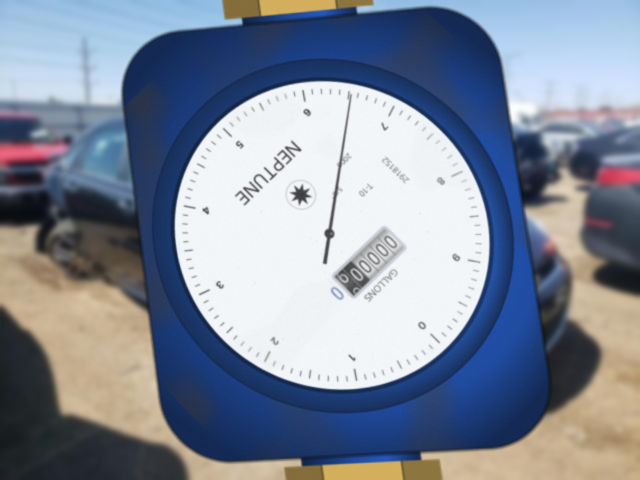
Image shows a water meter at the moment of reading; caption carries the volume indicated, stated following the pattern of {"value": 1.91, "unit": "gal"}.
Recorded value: {"value": 86.5, "unit": "gal"}
